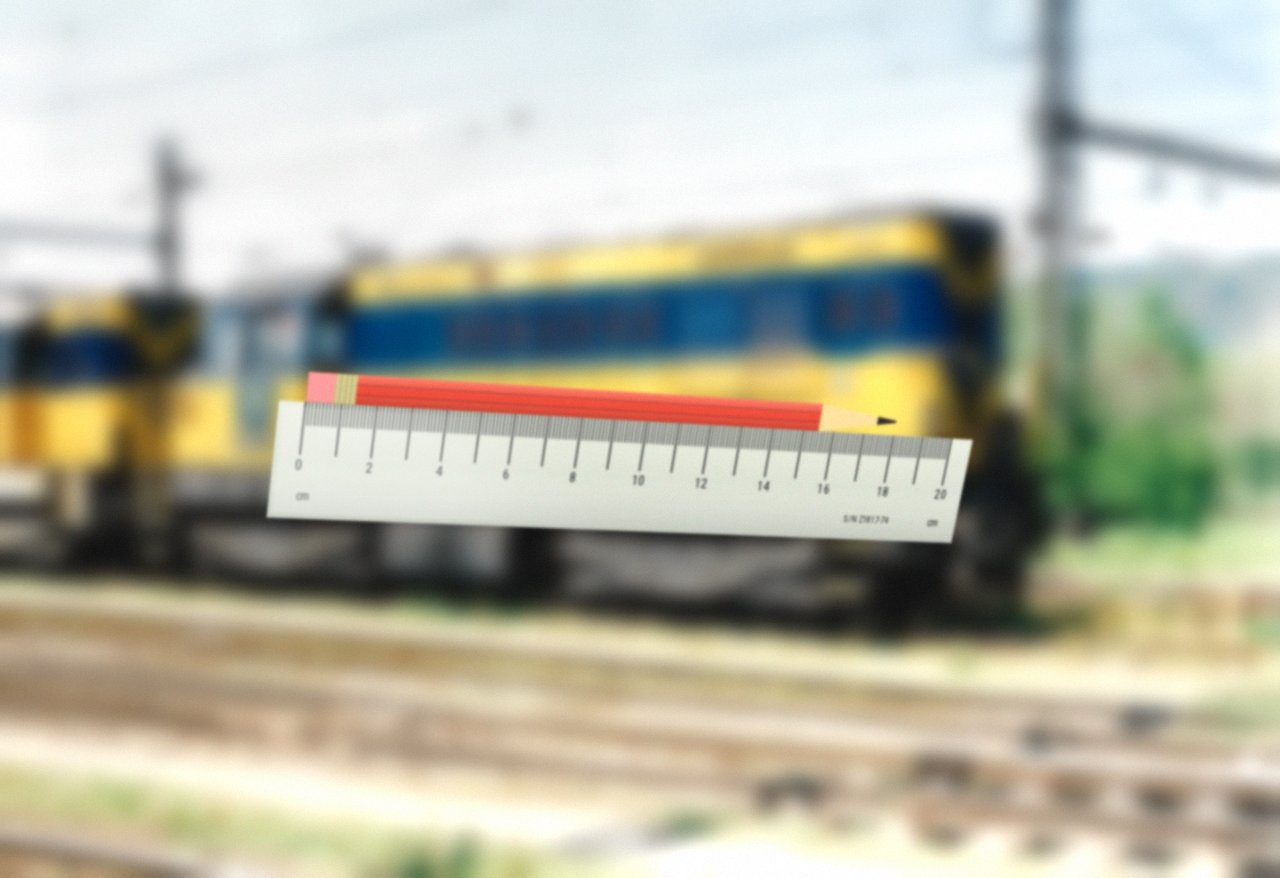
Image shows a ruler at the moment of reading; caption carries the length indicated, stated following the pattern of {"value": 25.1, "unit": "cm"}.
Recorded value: {"value": 18, "unit": "cm"}
